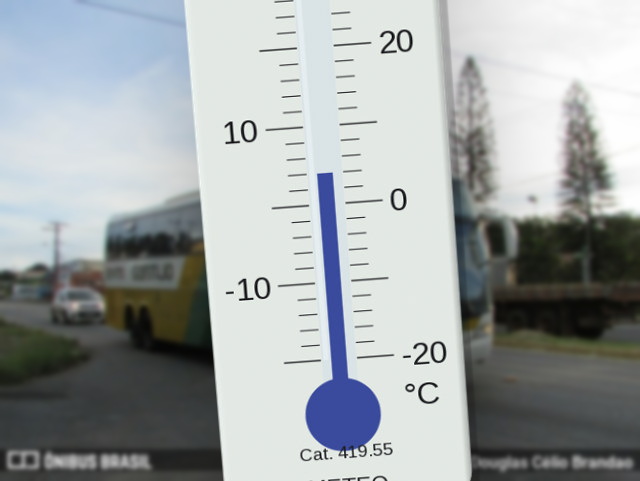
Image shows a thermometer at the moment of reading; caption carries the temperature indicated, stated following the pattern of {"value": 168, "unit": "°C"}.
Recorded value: {"value": 4, "unit": "°C"}
